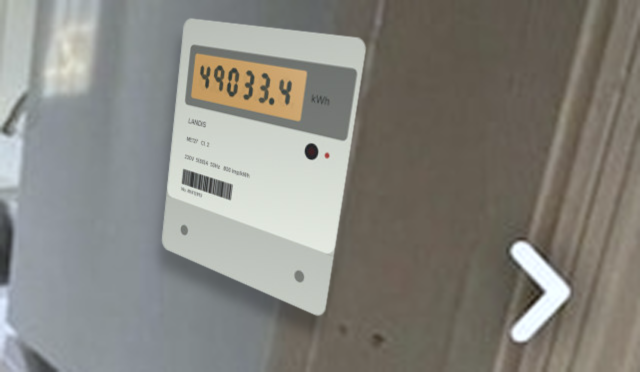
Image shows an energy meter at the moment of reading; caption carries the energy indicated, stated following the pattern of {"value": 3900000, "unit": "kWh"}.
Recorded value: {"value": 49033.4, "unit": "kWh"}
